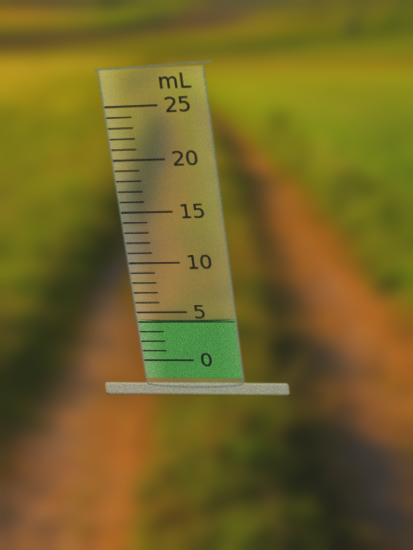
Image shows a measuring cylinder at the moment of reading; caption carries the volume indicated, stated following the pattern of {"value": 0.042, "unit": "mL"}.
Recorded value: {"value": 4, "unit": "mL"}
